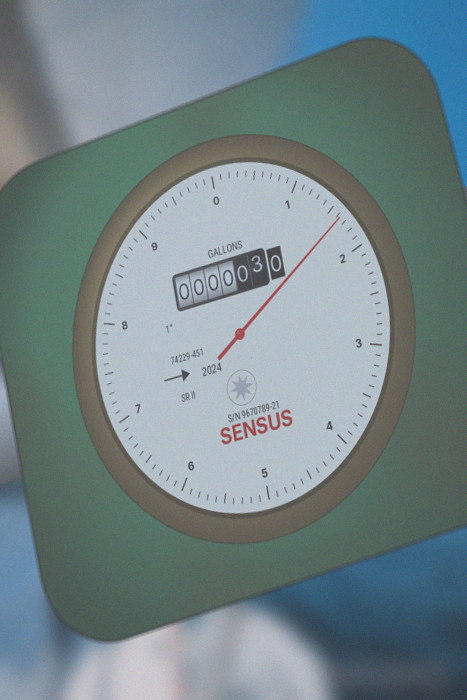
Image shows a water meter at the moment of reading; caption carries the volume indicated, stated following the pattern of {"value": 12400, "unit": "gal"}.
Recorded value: {"value": 31.6, "unit": "gal"}
